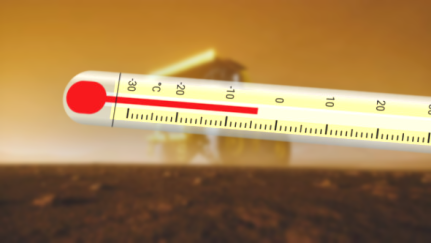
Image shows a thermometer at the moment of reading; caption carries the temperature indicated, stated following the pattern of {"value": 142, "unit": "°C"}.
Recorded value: {"value": -4, "unit": "°C"}
